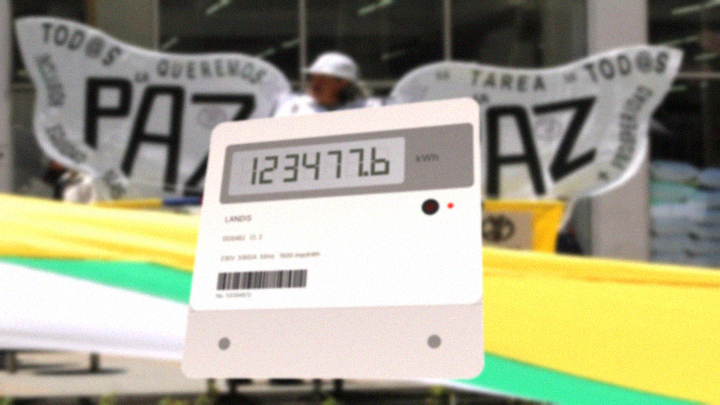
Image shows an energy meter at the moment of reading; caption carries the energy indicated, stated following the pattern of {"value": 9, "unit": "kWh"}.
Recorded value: {"value": 123477.6, "unit": "kWh"}
